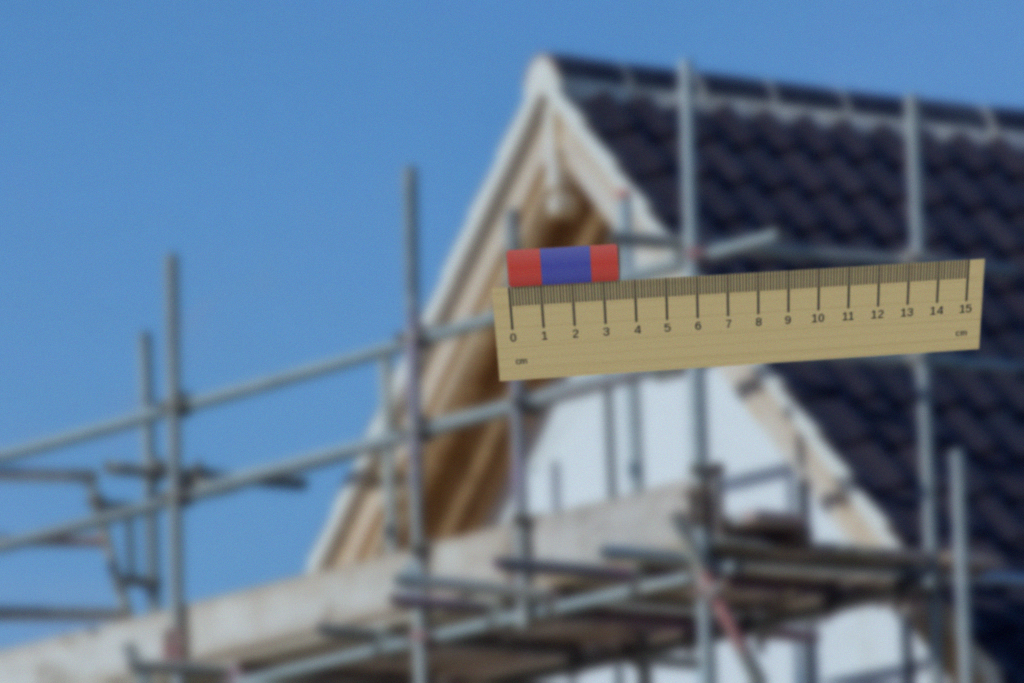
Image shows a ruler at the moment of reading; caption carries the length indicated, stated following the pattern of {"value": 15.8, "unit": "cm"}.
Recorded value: {"value": 3.5, "unit": "cm"}
